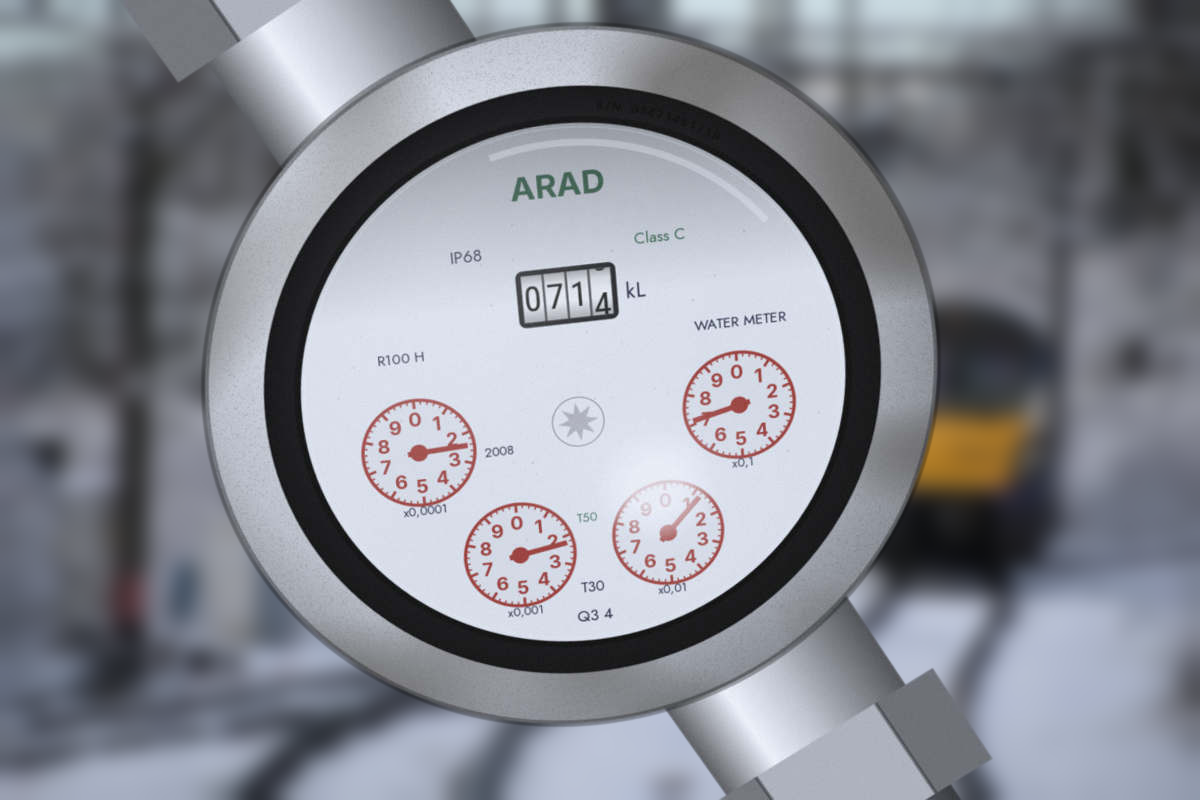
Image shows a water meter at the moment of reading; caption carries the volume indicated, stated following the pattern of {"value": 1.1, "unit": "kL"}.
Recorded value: {"value": 713.7122, "unit": "kL"}
